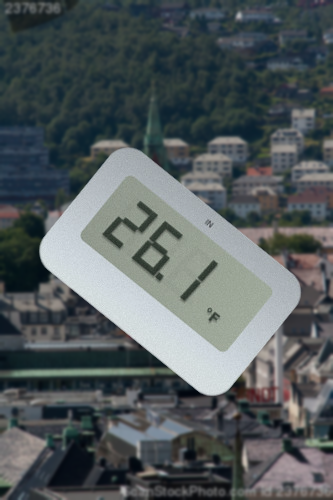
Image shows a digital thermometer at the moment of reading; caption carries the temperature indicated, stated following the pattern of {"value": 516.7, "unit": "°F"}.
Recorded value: {"value": 26.1, "unit": "°F"}
